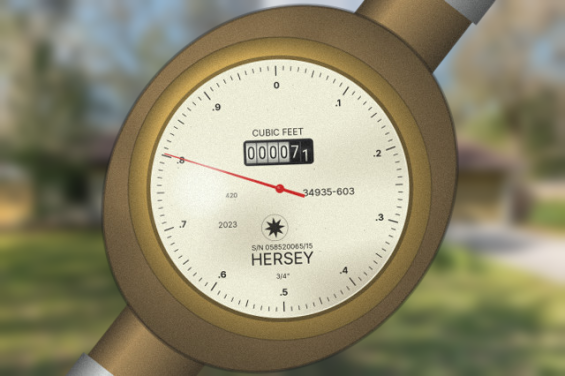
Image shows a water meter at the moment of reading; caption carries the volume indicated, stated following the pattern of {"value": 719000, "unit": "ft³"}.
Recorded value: {"value": 70.80, "unit": "ft³"}
